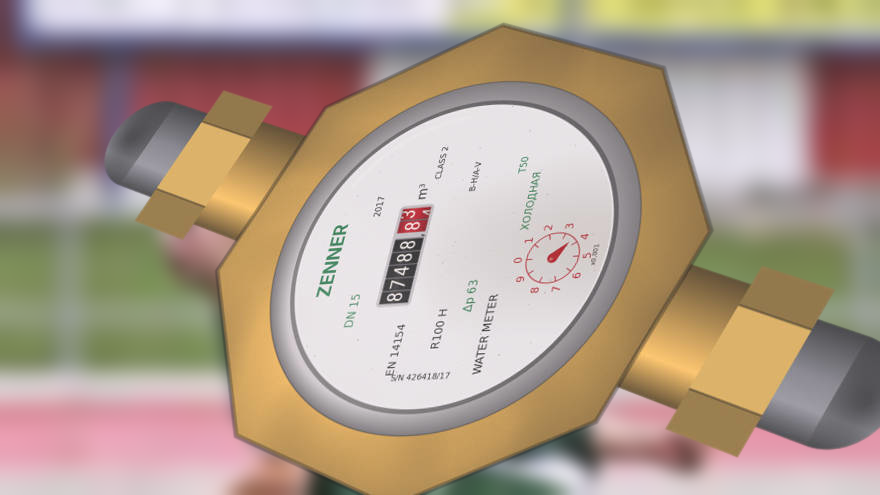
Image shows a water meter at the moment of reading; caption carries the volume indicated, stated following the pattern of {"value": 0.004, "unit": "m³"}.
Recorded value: {"value": 87488.833, "unit": "m³"}
